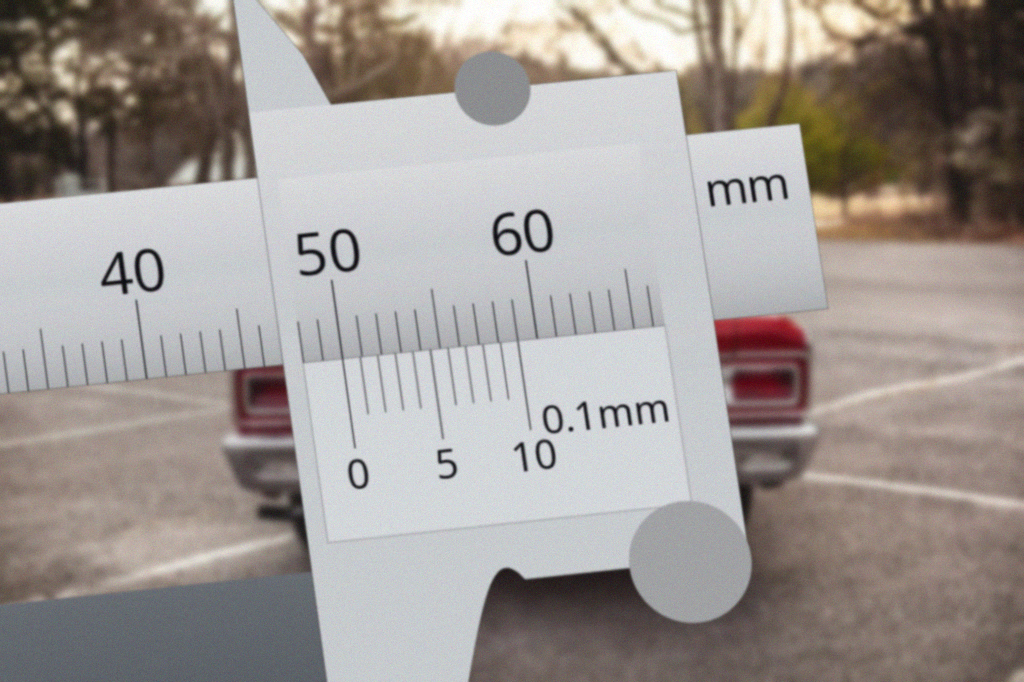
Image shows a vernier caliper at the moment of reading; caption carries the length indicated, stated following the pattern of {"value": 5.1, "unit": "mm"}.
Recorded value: {"value": 50.0, "unit": "mm"}
